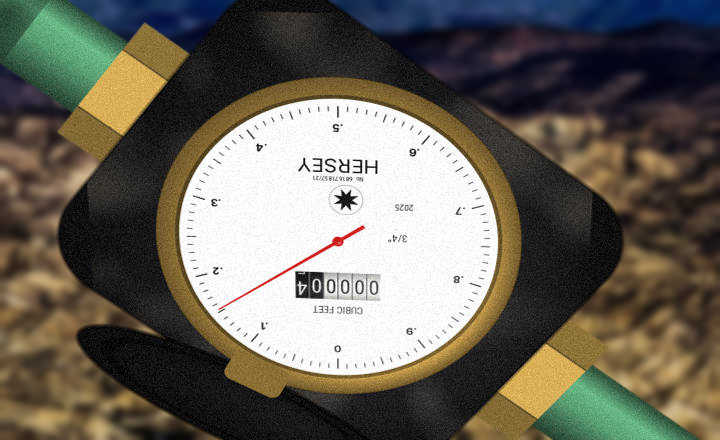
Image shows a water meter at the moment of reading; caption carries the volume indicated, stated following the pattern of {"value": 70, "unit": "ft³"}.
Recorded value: {"value": 4.15, "unit": "ft³"}
